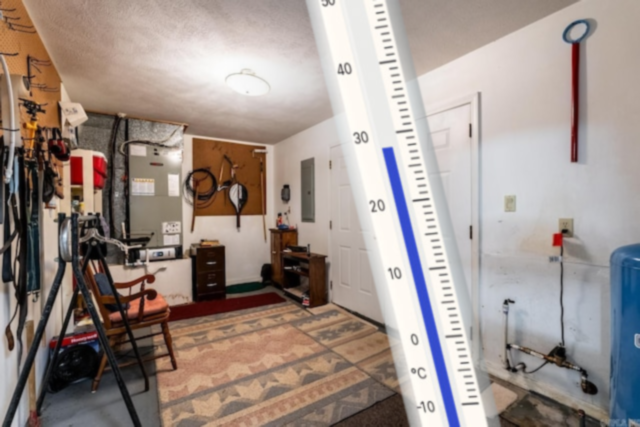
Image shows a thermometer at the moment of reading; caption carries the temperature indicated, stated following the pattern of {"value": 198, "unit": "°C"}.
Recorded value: {"value": 28, "unit": "°C"}
